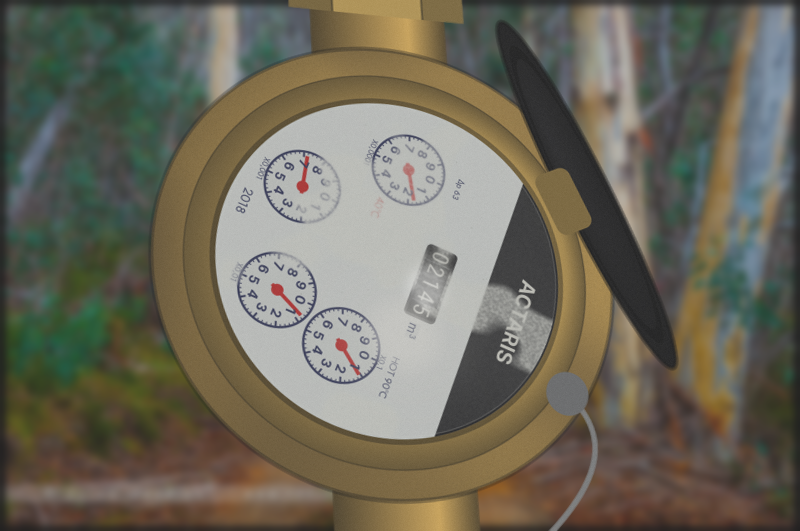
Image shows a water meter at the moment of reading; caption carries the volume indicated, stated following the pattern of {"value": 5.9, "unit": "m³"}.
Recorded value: {"value": 2145.1071, "unit": "m³"}
